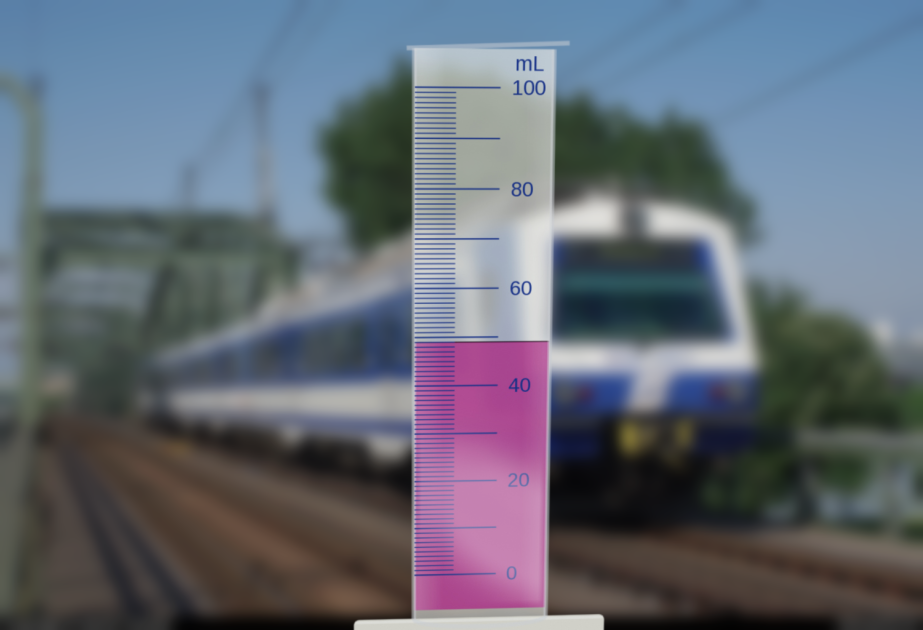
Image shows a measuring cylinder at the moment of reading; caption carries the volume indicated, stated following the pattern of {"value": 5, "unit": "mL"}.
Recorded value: {"value": 49, "unit": "mL"}
